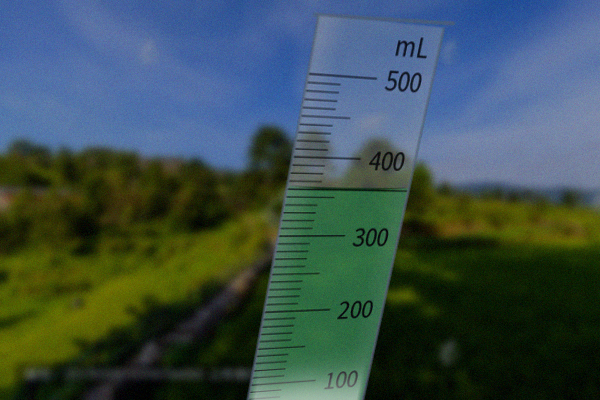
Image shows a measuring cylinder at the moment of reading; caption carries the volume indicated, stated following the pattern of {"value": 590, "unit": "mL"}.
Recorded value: {"value": 360, "unit": "mL"}
